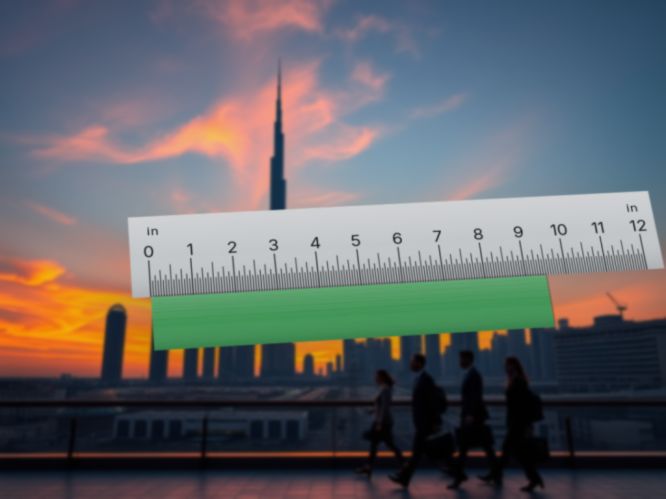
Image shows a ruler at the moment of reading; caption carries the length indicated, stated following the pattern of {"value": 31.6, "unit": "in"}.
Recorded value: {"value": 9.5, "unit": "in"}
